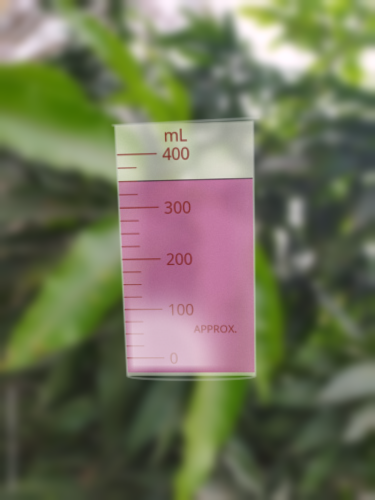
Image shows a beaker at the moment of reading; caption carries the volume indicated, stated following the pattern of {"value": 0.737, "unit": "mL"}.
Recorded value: {"value": 350, "unit": "mL"}
